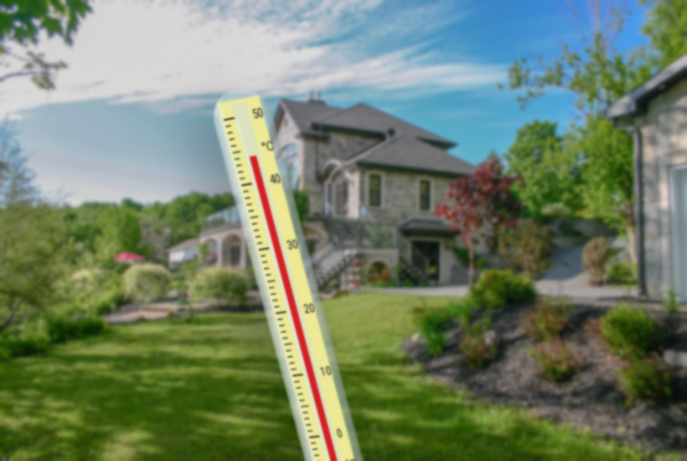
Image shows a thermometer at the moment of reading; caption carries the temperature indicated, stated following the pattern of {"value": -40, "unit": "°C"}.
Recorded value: {"value": 44, "unit": "°C"}
